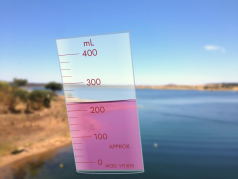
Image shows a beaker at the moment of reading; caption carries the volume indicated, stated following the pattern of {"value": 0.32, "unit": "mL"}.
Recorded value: {"value": 225, "unit": "mL"}
